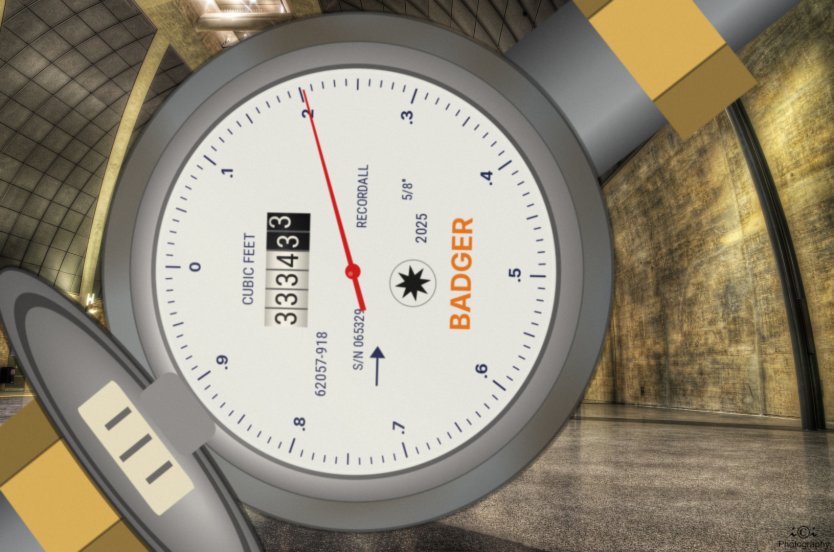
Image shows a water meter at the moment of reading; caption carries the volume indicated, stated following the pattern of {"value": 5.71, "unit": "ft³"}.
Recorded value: {"value": 333433.20, "unit": "ft³"}
